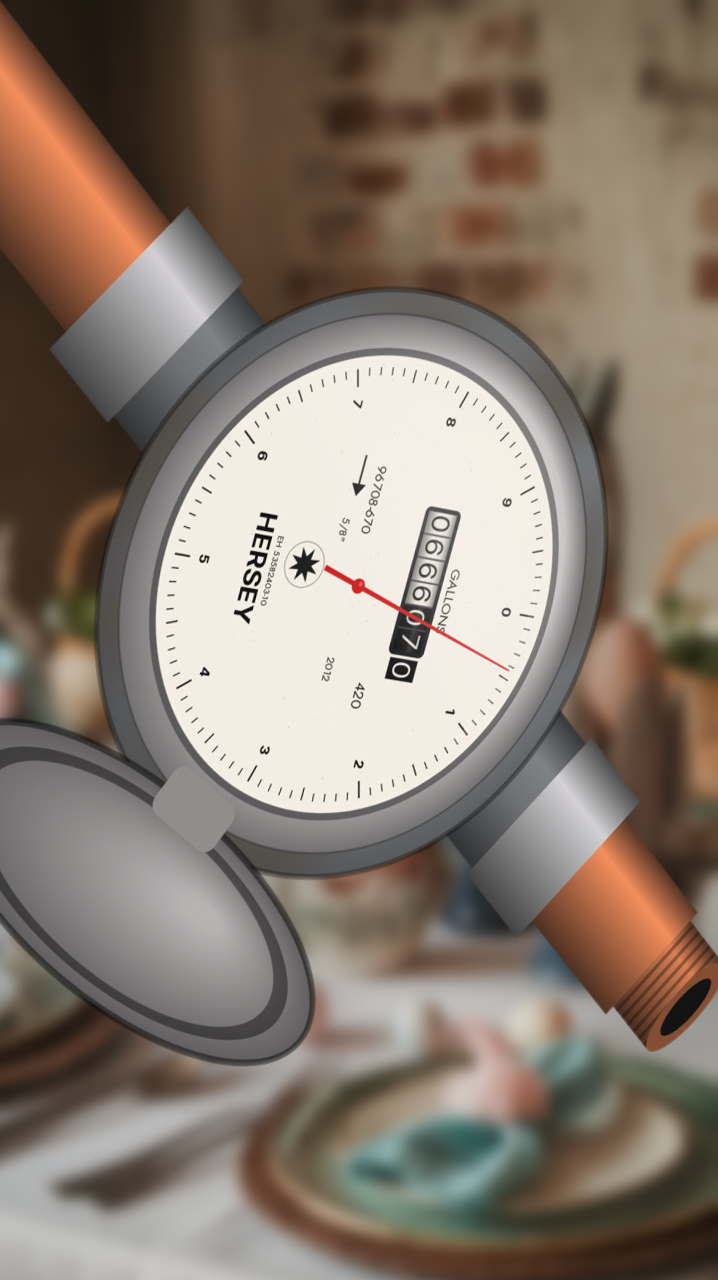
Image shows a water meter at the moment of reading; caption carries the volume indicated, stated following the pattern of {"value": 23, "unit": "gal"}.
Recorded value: {"value": 666070.4, "unit": "gal"}
